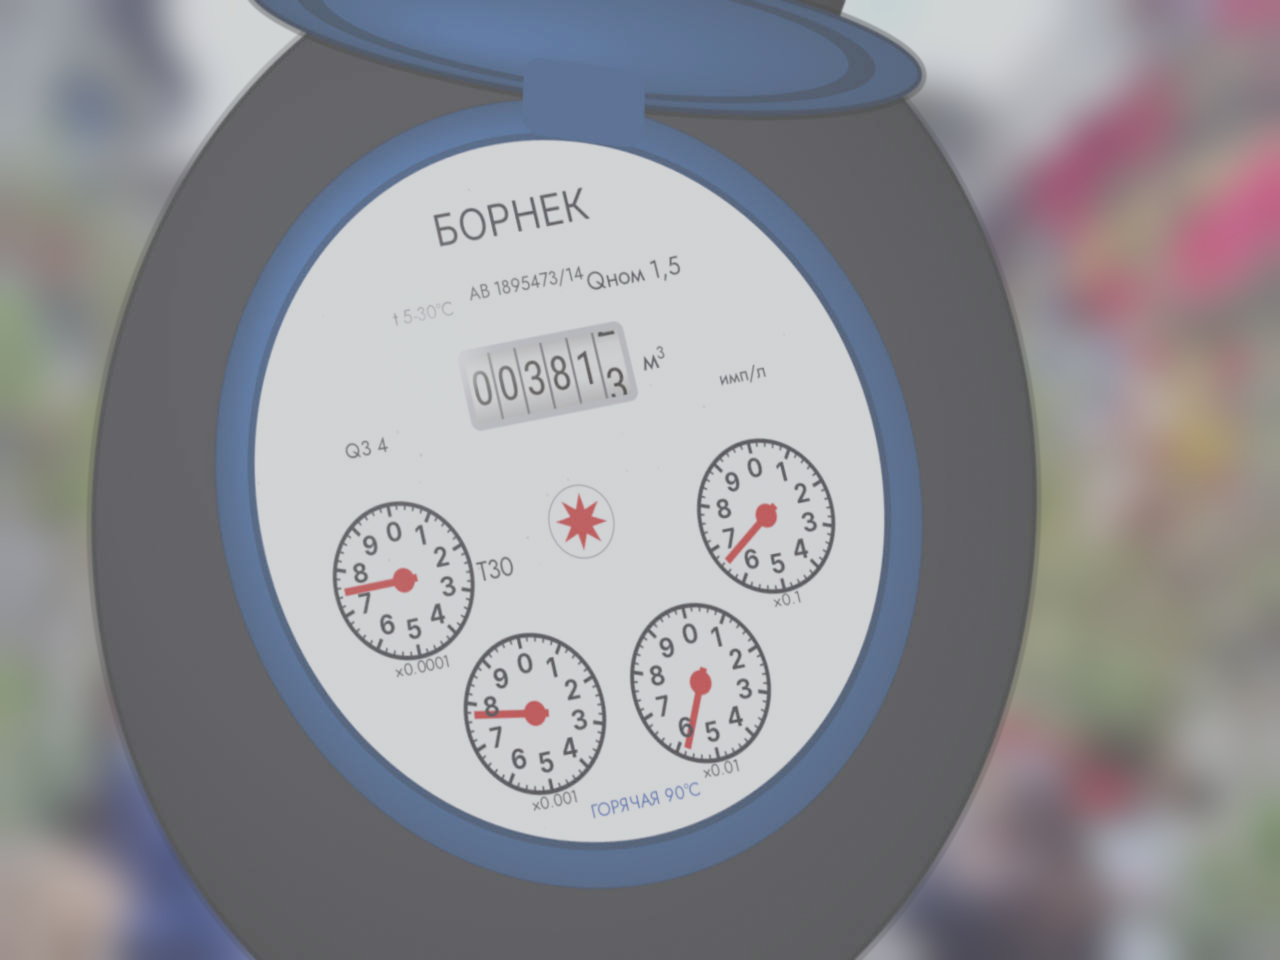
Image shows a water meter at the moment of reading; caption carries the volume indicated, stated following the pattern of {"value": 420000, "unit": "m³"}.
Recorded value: {"value": 3812.6577, "unit": "m³"}
